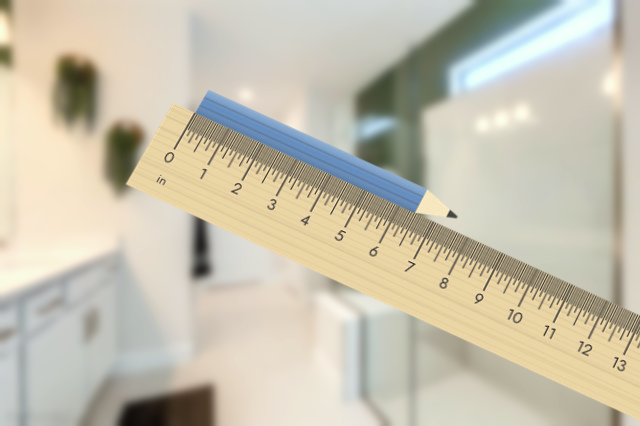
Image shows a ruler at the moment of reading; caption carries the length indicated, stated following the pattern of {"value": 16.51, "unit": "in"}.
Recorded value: {"value": 7.5, "unit": "in"}
